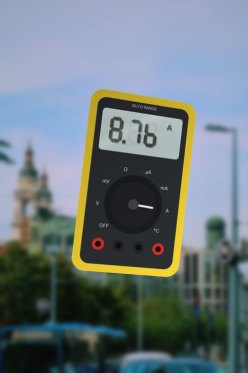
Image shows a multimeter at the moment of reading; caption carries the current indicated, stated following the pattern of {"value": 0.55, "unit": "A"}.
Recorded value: {"value": 8.76, "unit": "A"}
